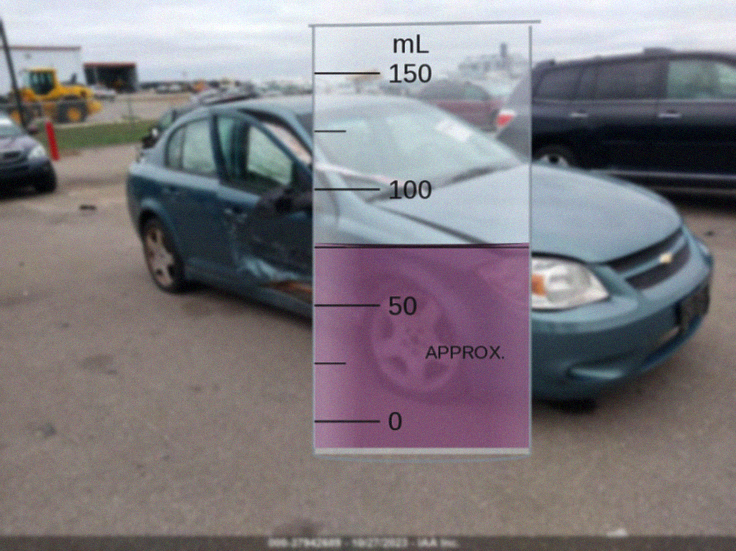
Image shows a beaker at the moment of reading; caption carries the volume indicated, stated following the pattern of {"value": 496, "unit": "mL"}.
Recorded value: {"value": 75, "unit": "mL"}
